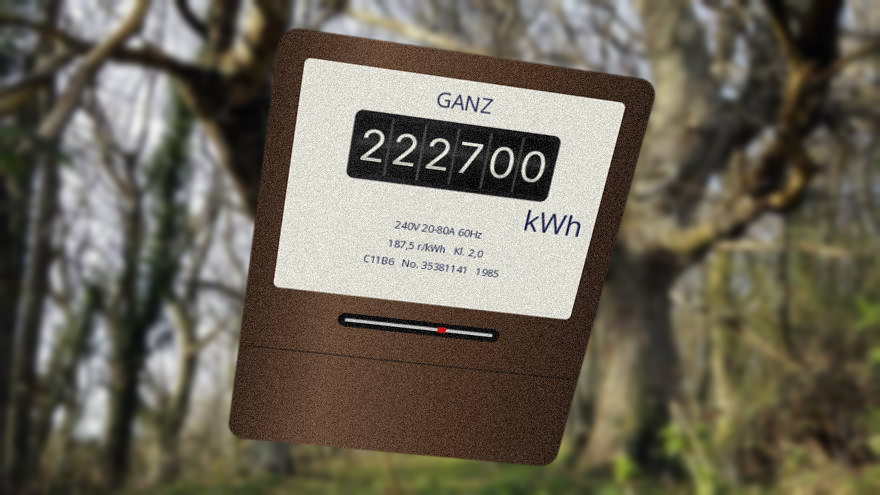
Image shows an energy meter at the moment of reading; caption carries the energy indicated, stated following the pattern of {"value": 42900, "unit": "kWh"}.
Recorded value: {"value": 222700, "unit": "kWh"}
